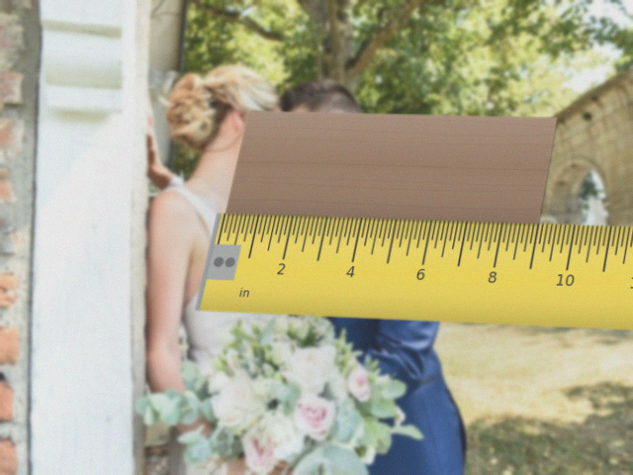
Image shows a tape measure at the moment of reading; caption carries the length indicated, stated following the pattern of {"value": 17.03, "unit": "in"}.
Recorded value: {"value": 9, "unit": "in"}
